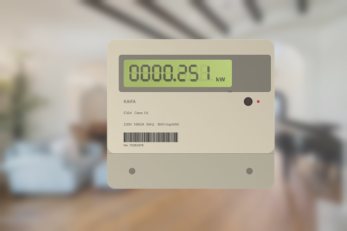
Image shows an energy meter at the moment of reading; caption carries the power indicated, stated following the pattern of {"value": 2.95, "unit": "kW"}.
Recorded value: {"value": 0.251, "unit": "kW"}
